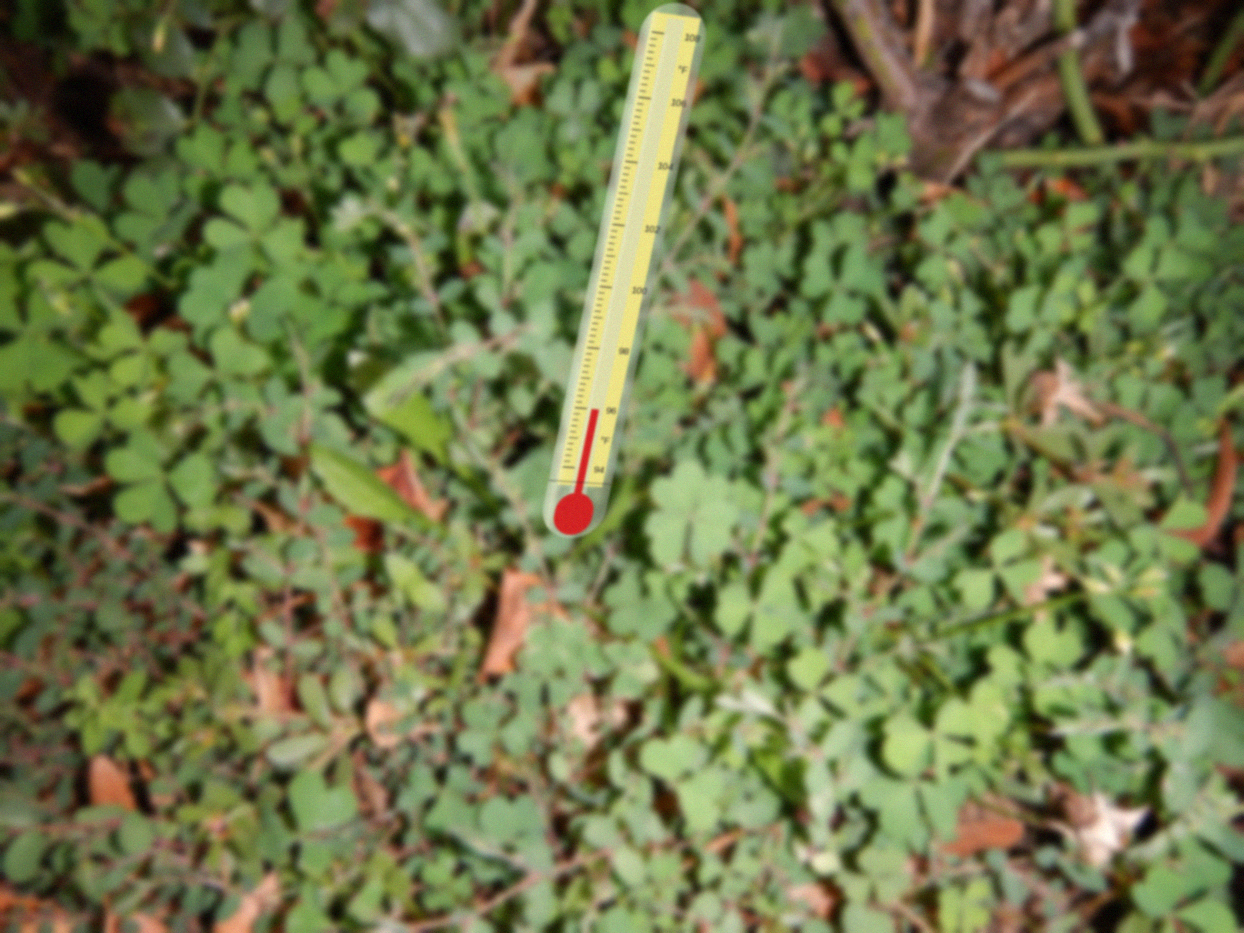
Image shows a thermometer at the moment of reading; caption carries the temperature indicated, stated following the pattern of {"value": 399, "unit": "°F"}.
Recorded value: {"value": 96, "unit": "°F"}
